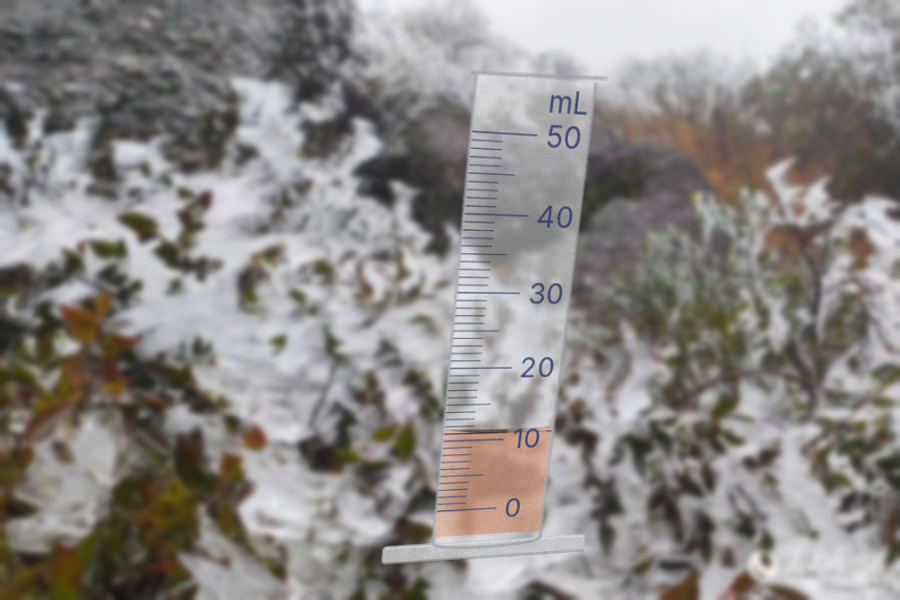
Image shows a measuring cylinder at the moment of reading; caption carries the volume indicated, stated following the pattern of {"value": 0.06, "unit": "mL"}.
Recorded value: {"value": 11, "unit": "mL"}
